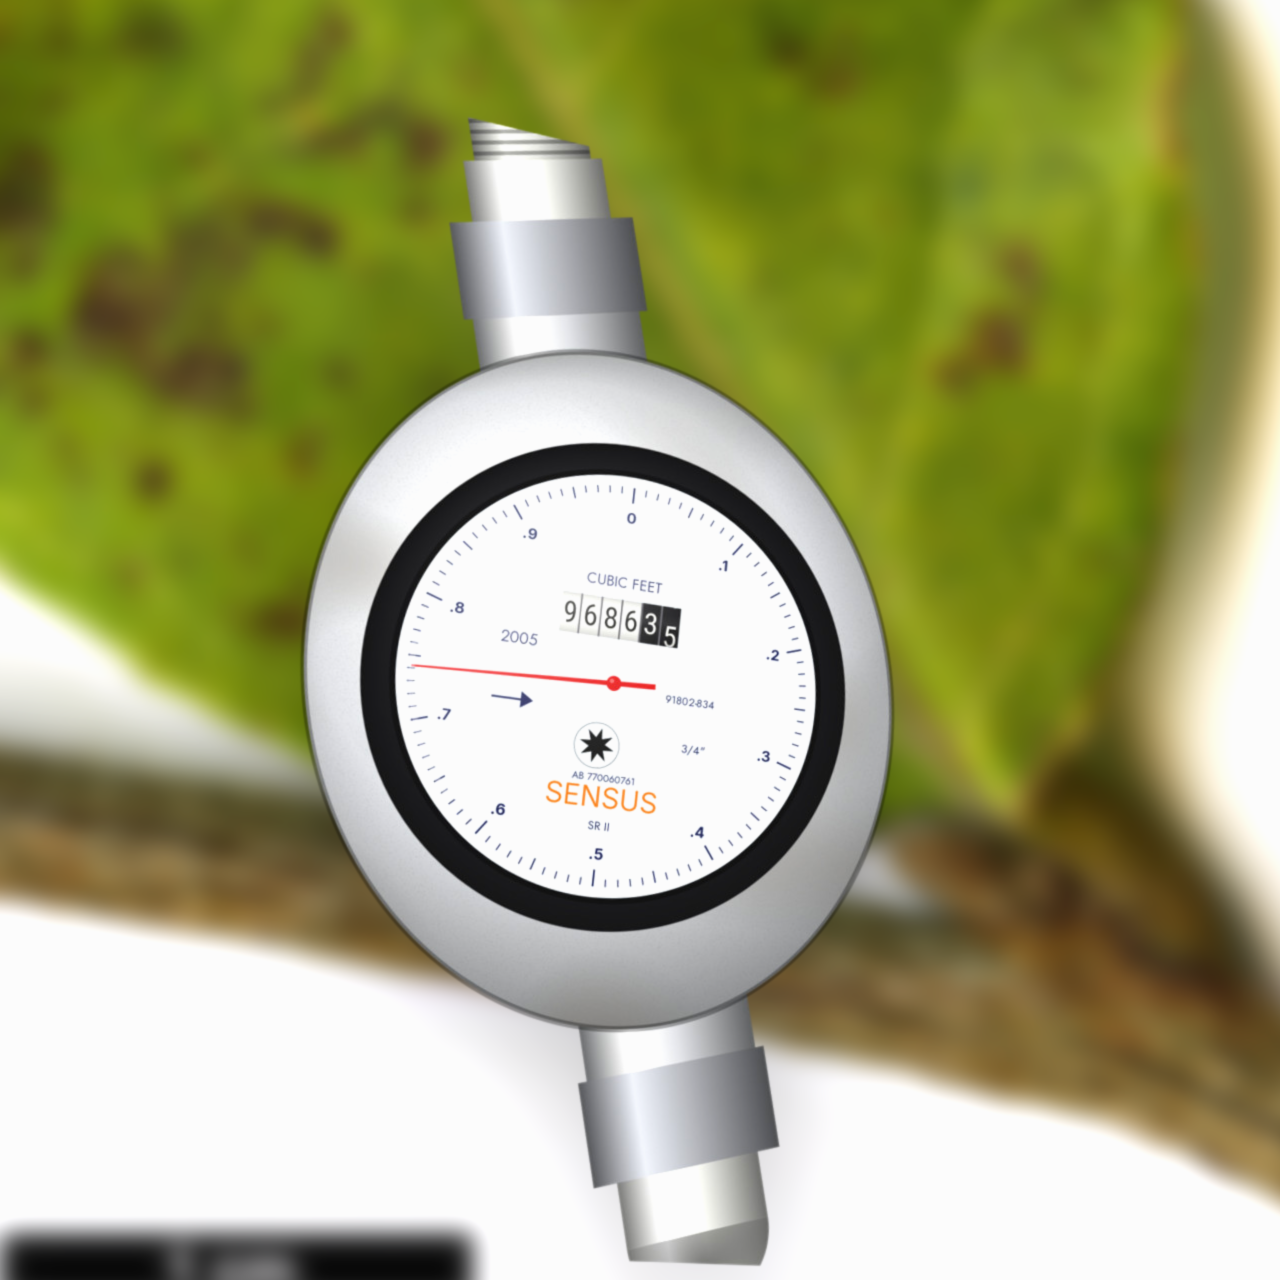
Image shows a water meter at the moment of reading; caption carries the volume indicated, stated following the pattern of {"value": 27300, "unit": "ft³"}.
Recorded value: {"value": 968634.74, "unit": "ft³"}
